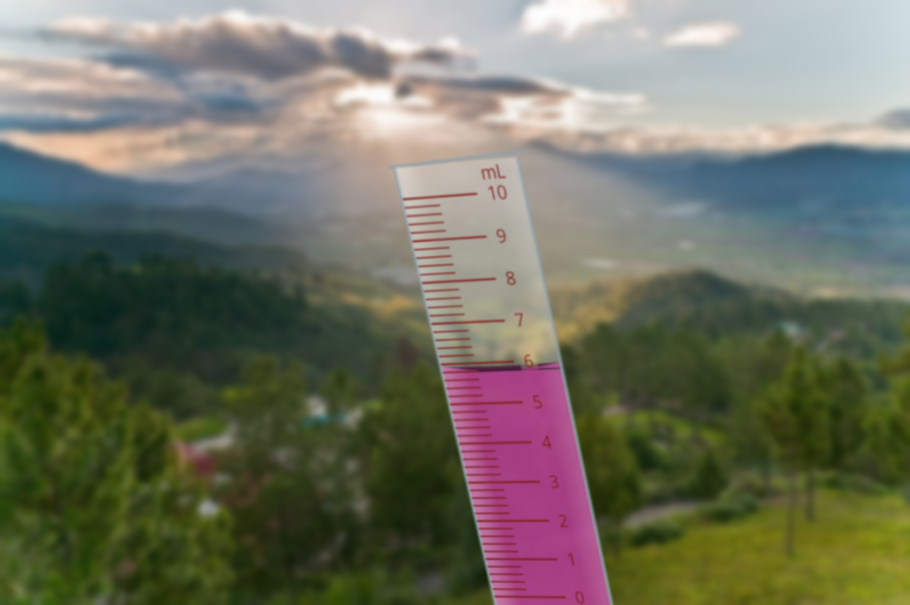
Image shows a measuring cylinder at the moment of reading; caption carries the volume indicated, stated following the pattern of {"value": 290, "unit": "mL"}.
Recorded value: {"value": 5.8, "unit": "mL"}
